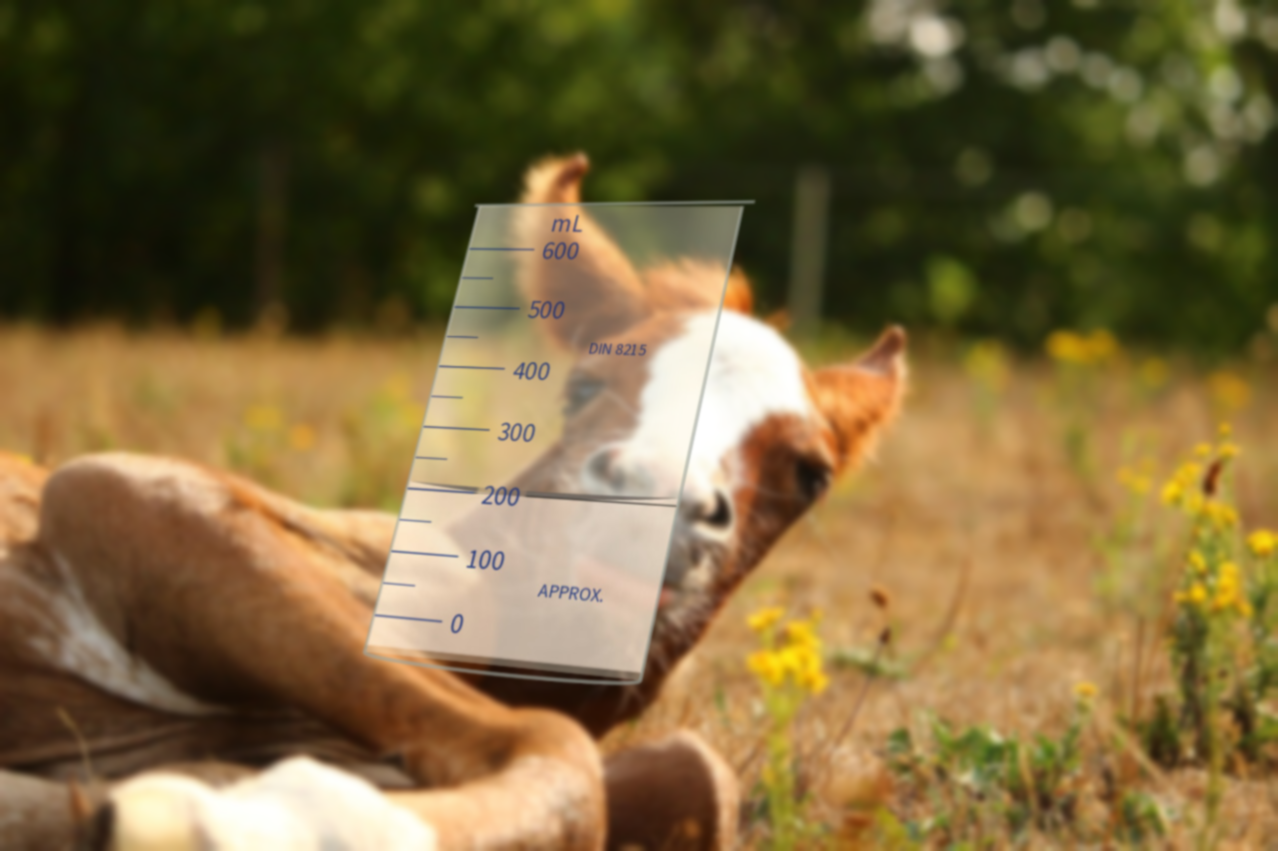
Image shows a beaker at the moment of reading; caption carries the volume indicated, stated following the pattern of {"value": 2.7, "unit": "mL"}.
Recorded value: {"value": 200, "unit": "mL"}
